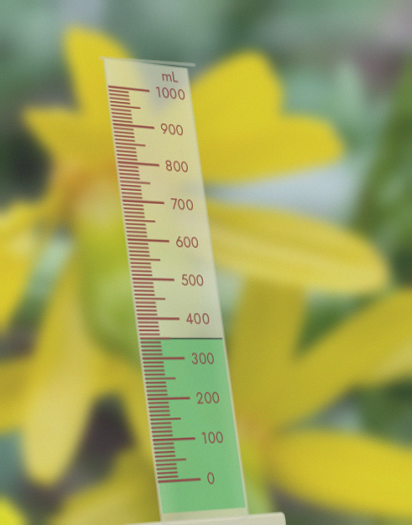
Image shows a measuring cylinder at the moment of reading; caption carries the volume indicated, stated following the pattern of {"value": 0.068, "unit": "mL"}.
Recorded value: {"value": 350, "unit": "mL"}
